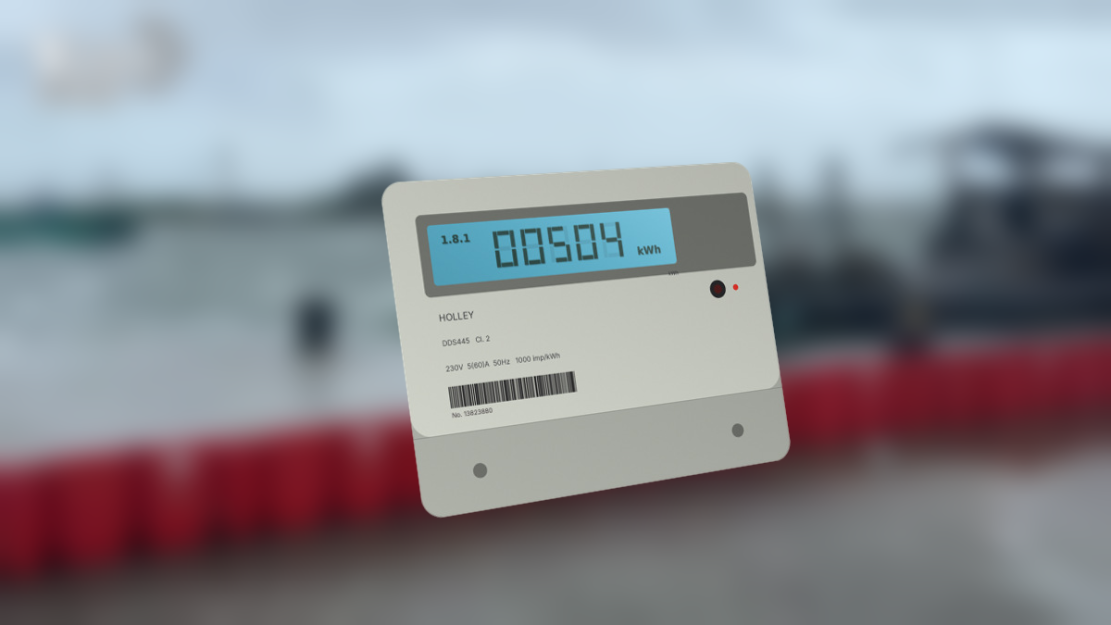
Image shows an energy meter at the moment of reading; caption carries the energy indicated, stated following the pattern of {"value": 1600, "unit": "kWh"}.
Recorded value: {"value": 504, "unit": "kWh"}
